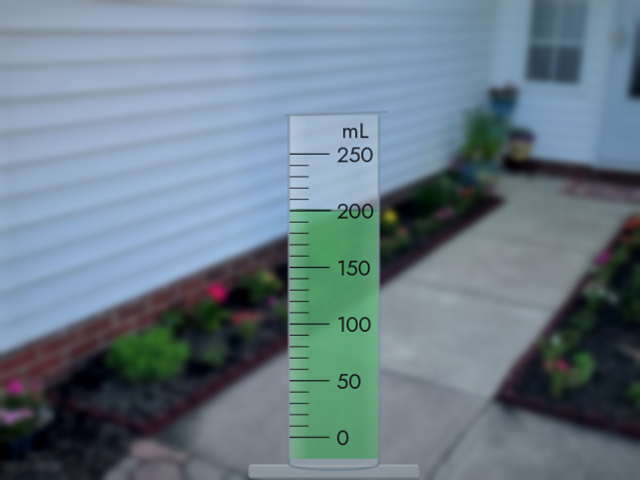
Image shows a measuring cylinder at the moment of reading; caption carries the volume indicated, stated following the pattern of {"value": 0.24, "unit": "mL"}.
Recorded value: {"value": 200, "unit": "mL"}
